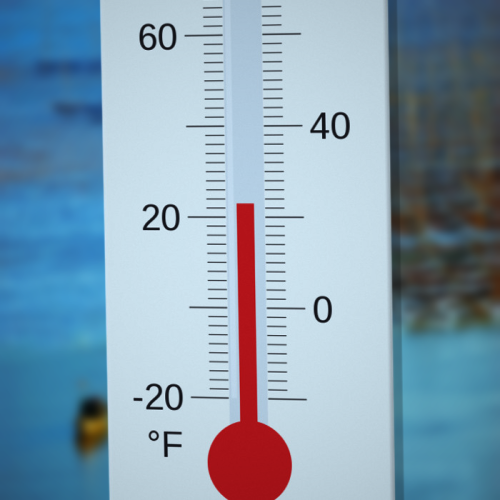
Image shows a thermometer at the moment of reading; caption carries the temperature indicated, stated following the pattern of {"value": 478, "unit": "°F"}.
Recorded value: {"value": 23, "unit": "°F"}
